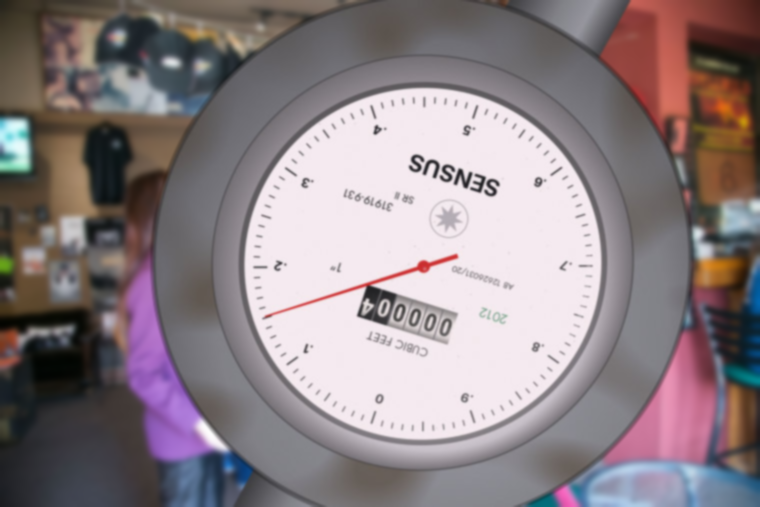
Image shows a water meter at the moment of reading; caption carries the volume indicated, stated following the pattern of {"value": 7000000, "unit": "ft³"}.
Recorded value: {"value": 4.15, "unit": "ft³"}
